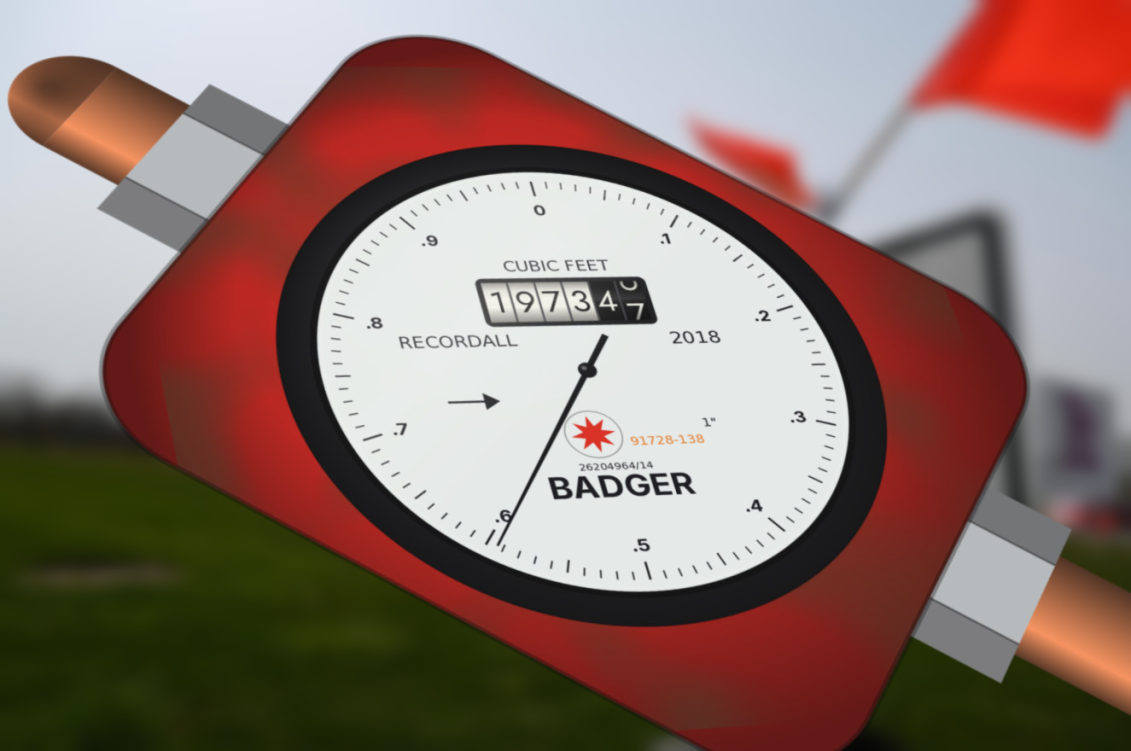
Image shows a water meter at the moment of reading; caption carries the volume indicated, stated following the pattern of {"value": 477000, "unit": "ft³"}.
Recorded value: {"value": 197346.59, "unit": "ft³"}
